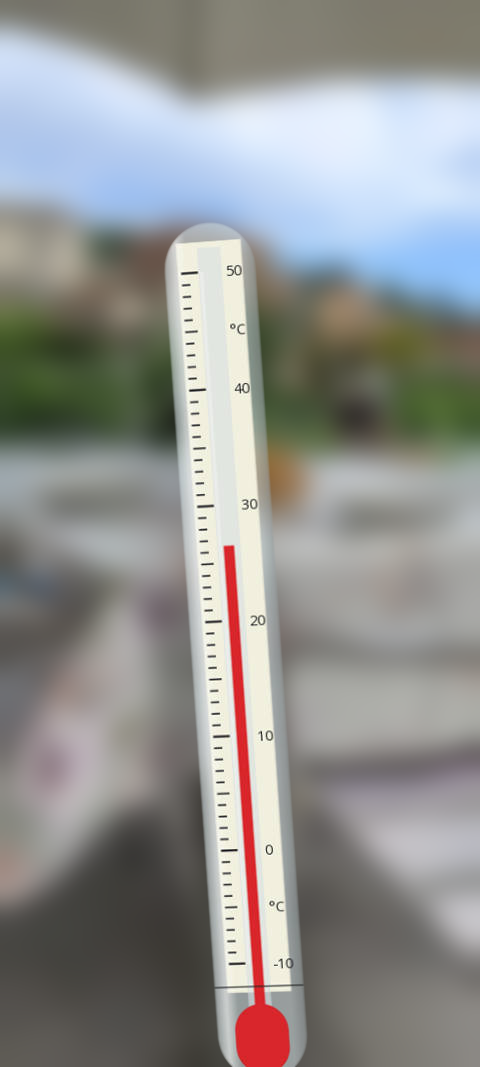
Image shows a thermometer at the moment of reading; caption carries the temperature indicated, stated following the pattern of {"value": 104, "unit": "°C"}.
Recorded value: {"value": 26.5, "unit": "°C"}
